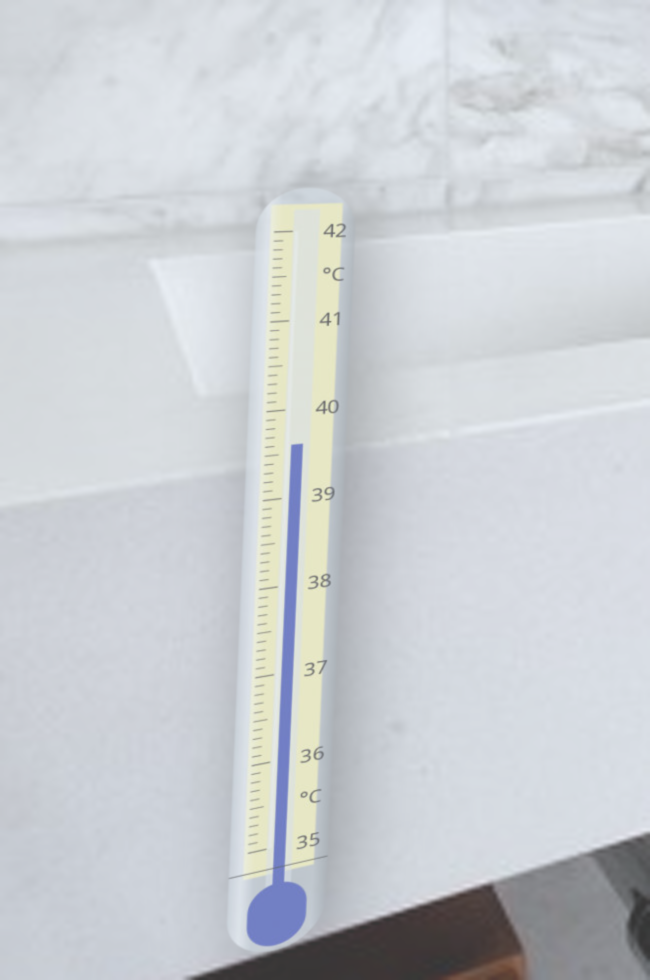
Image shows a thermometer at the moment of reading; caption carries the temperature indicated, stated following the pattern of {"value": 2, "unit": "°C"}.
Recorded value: {"value": 39.6, "unit": "°C"}
